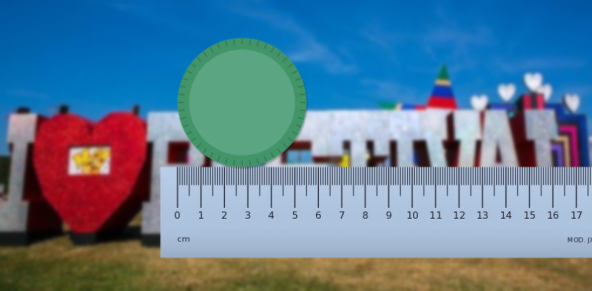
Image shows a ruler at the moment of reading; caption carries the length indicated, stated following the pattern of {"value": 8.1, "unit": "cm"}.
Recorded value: {"value": 5.5, "unit": "cm"}
